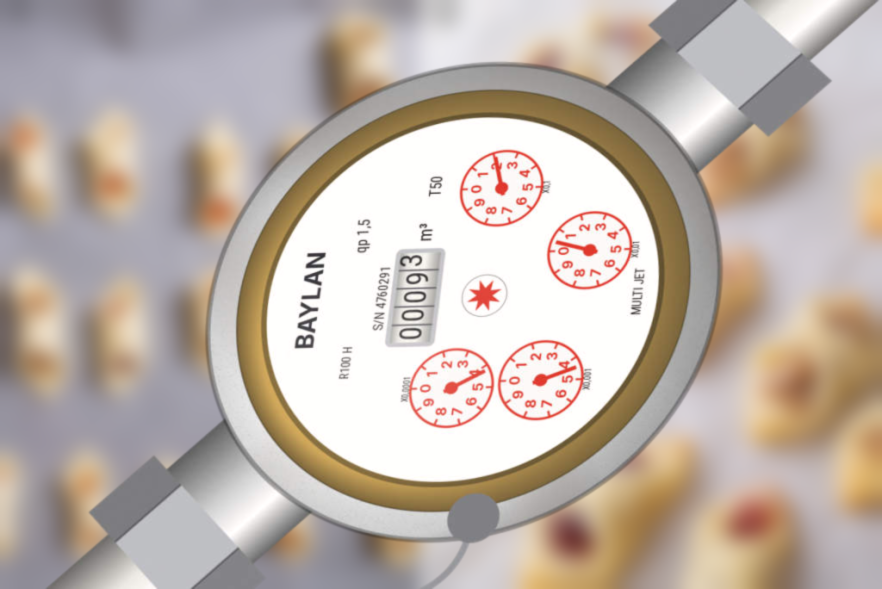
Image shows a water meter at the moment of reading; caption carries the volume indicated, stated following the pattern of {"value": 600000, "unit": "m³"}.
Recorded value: {"value": 93.2044, "unit": "m³"}
